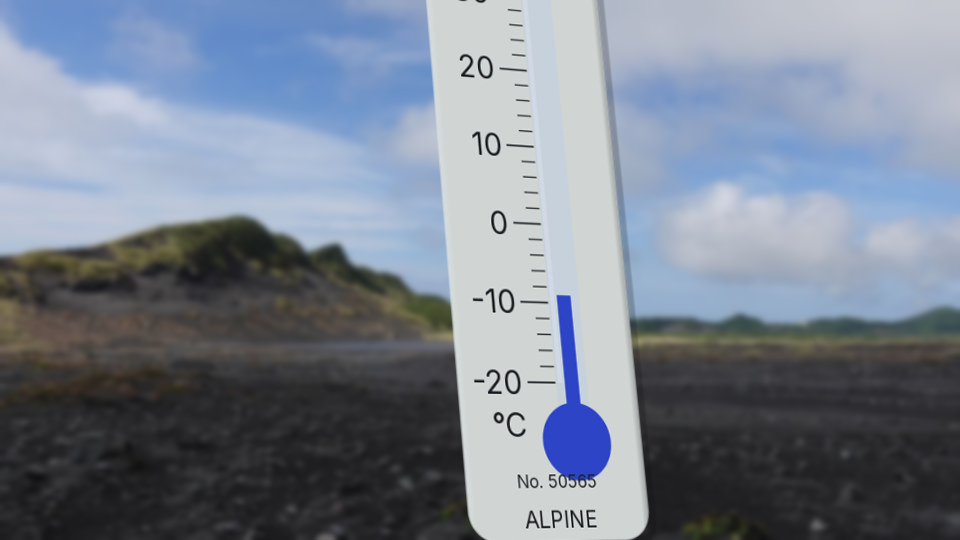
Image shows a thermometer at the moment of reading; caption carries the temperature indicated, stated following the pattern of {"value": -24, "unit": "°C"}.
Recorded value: {"value": -9, "unit": "°C"}
